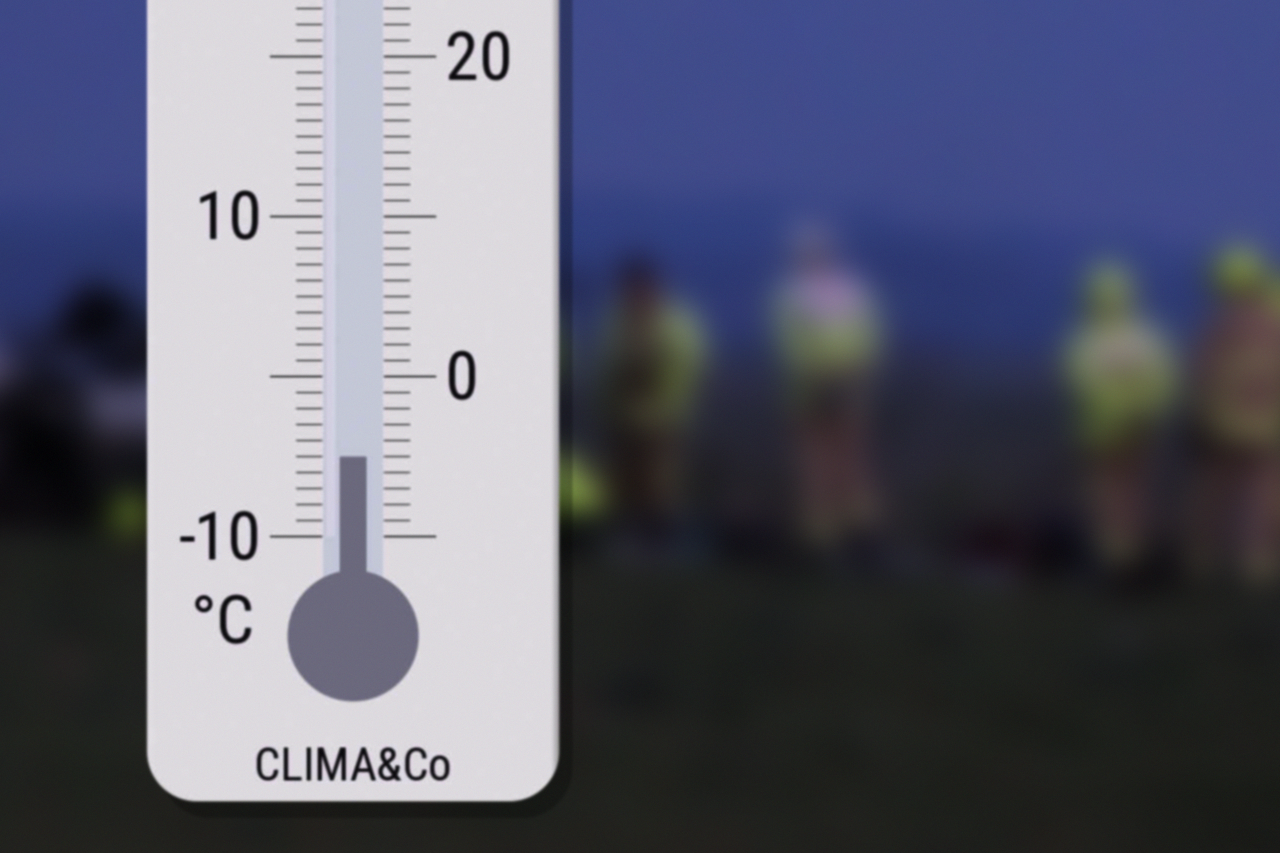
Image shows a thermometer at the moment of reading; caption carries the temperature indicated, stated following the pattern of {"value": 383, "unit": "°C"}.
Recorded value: {"value": -5, "unit": "°C"}
